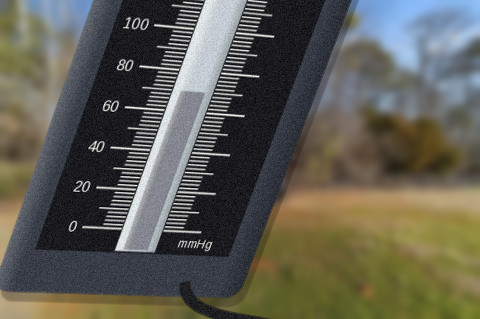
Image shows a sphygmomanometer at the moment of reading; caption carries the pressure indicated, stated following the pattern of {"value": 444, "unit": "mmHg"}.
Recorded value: {"value": 70, "unit": "mmHg"}
